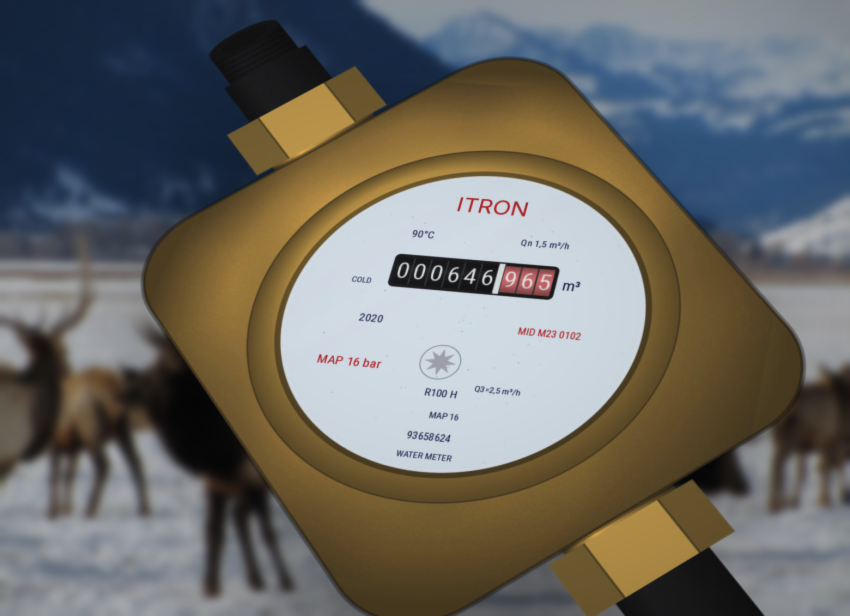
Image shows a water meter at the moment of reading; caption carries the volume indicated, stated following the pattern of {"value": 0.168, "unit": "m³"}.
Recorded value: {"value": 646.965, "unit": "m³"}
